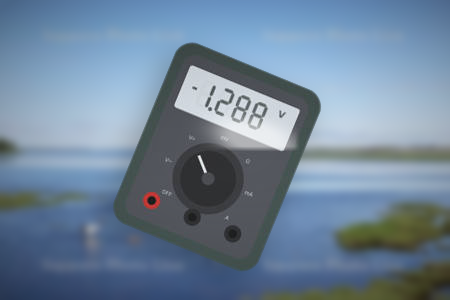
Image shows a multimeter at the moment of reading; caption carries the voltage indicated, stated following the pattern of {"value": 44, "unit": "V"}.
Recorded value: {"value": -1.288, "unit": "V"}
